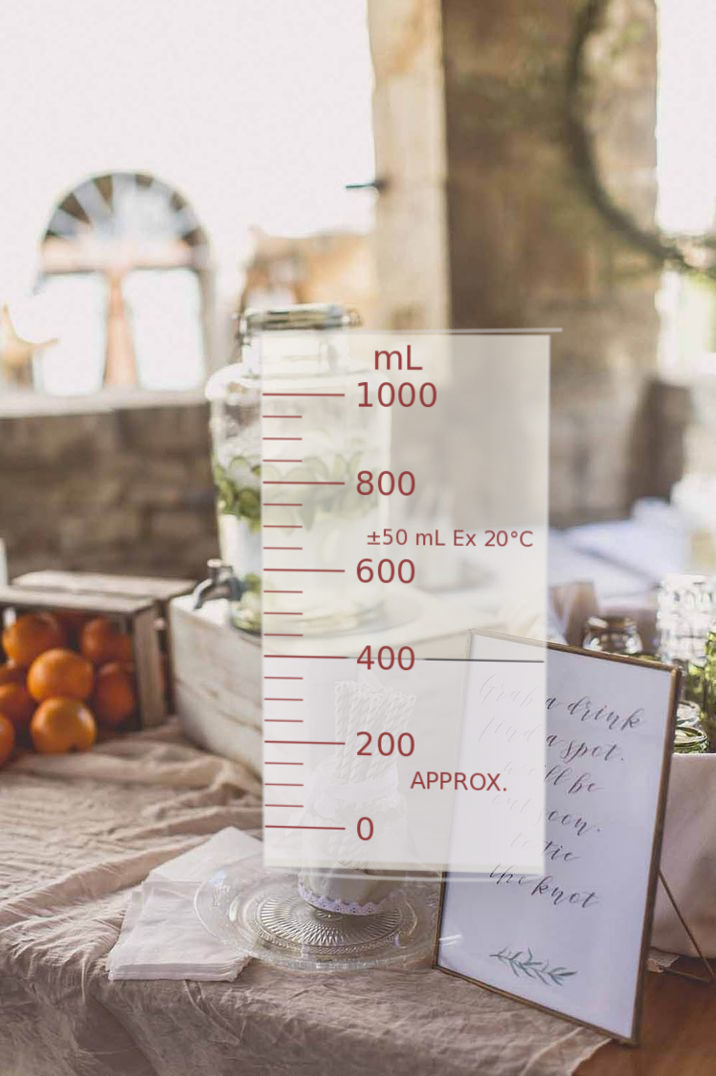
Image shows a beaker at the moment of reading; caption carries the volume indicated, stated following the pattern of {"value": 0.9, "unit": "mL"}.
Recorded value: {"value": 400, "unit": "mL"}
